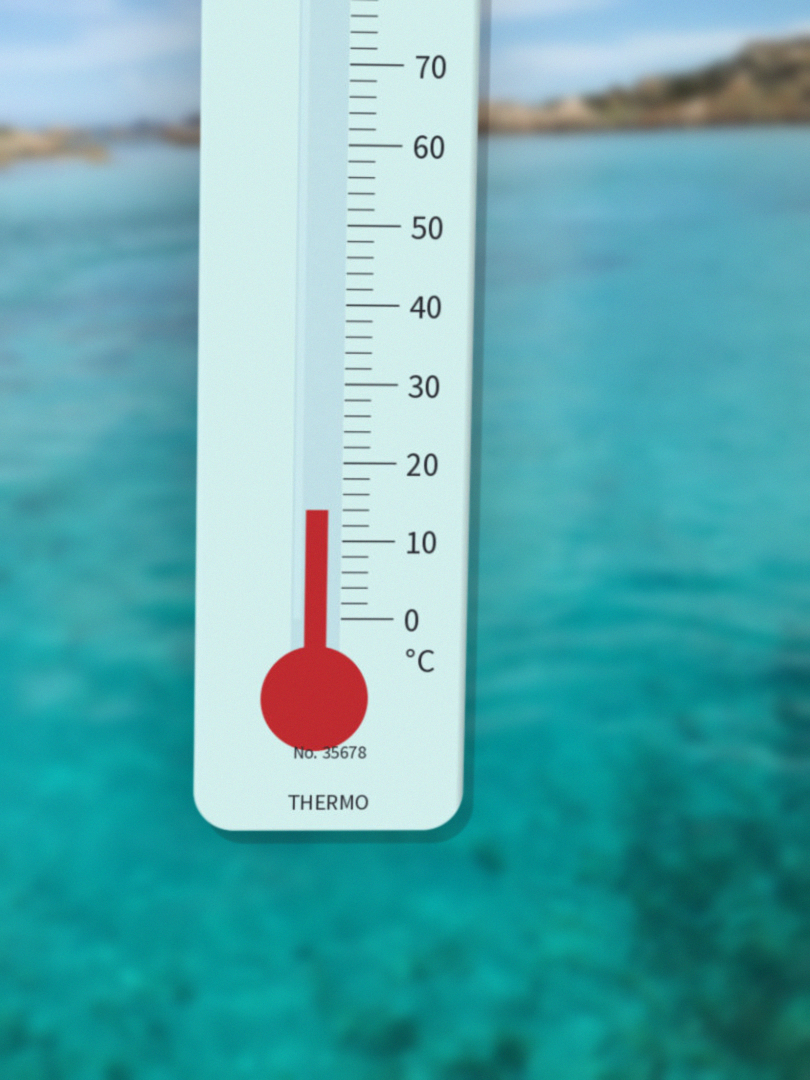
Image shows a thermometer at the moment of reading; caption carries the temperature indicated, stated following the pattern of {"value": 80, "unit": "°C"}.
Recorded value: {"value": 14, "unit": "°C"}
